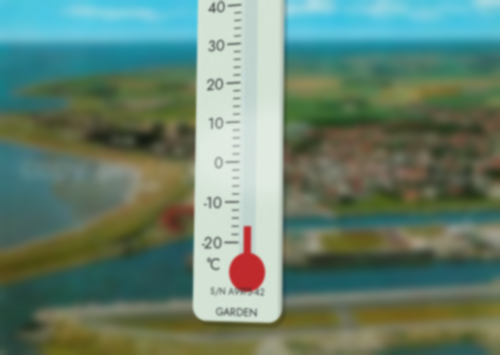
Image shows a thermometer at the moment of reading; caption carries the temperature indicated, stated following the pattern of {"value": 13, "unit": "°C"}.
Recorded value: {"value": -16, "unit": "°C"}
